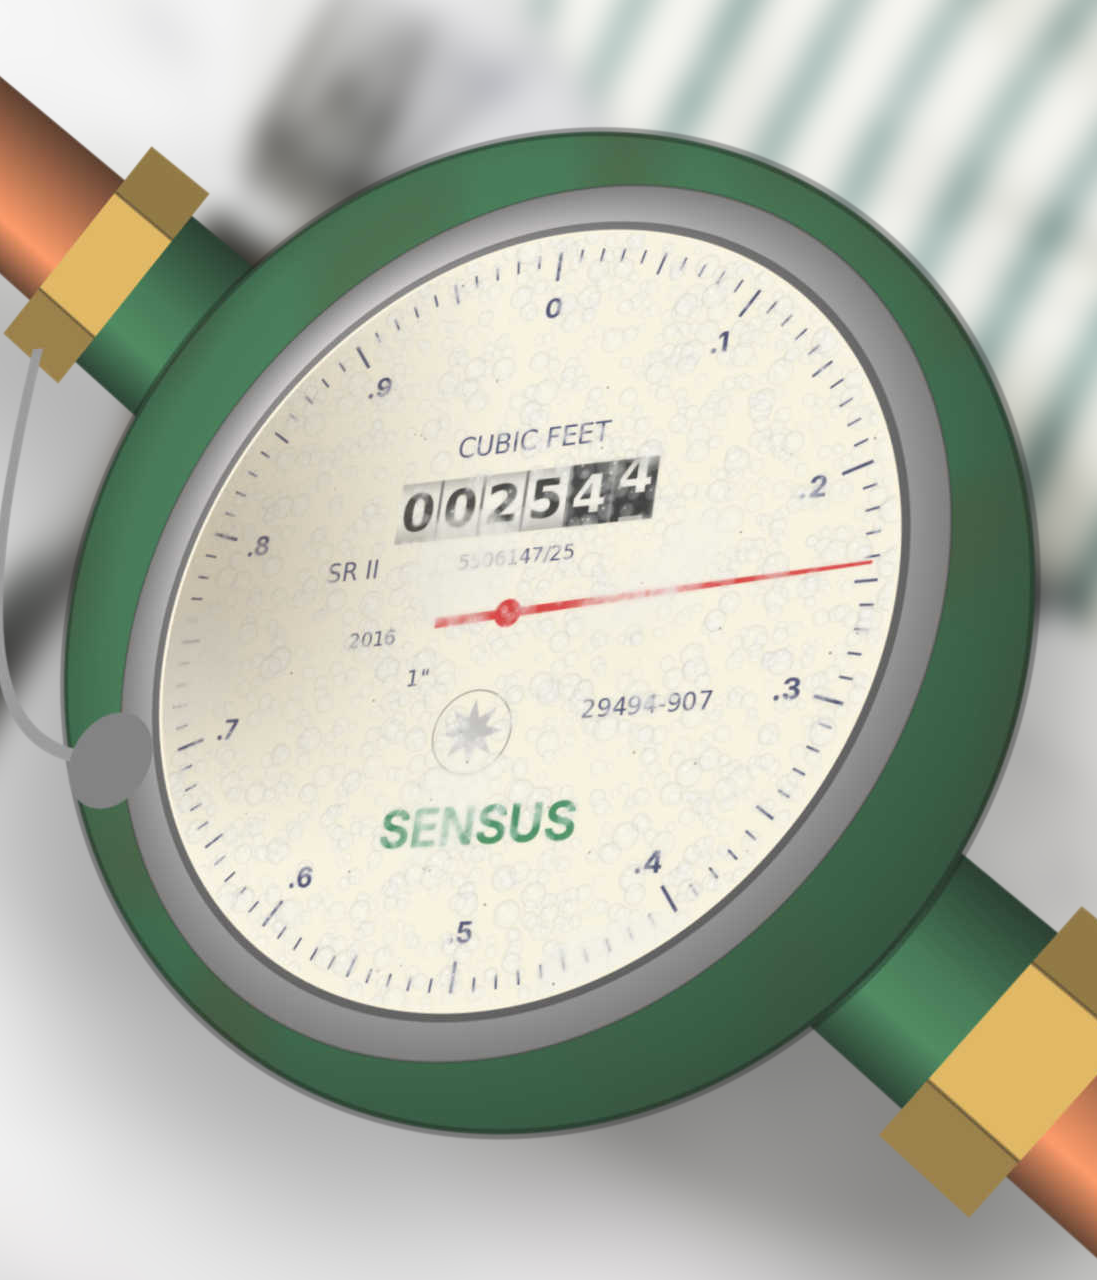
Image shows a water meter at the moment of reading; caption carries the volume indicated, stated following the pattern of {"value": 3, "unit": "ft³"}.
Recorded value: {"value": 2544.24, "unit": "ft³"}
